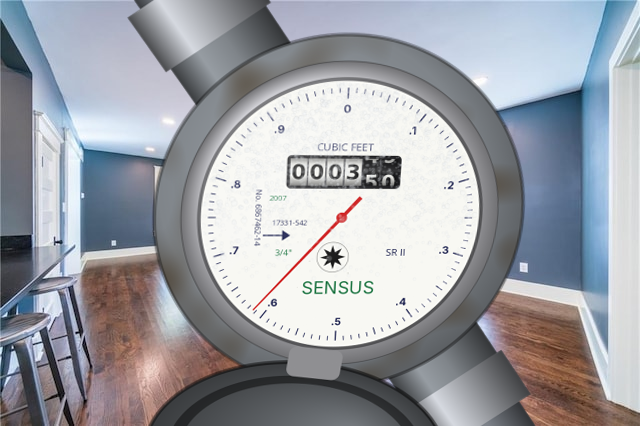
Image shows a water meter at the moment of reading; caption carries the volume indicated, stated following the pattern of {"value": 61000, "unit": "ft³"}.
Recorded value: {"value": 349.61, "unit": "ft³"}
